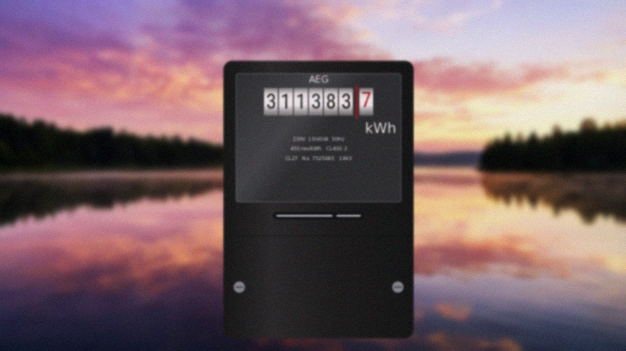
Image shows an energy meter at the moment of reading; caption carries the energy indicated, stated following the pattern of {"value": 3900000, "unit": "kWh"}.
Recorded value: {"value": 311383.7, "unit": "kWh"}
